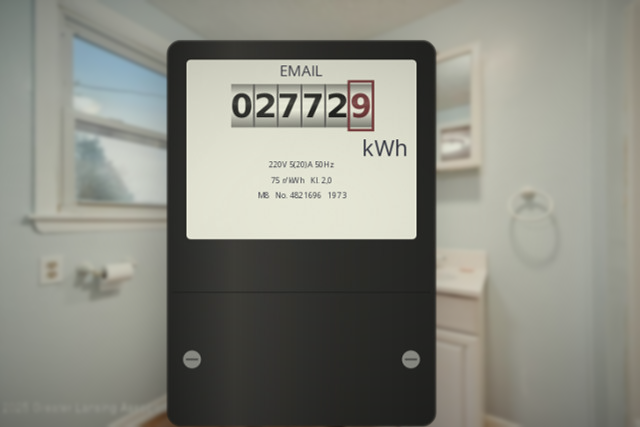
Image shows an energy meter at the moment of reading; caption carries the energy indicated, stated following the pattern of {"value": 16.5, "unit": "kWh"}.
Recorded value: {"value": 2772.9, "unit": "kWh"}
